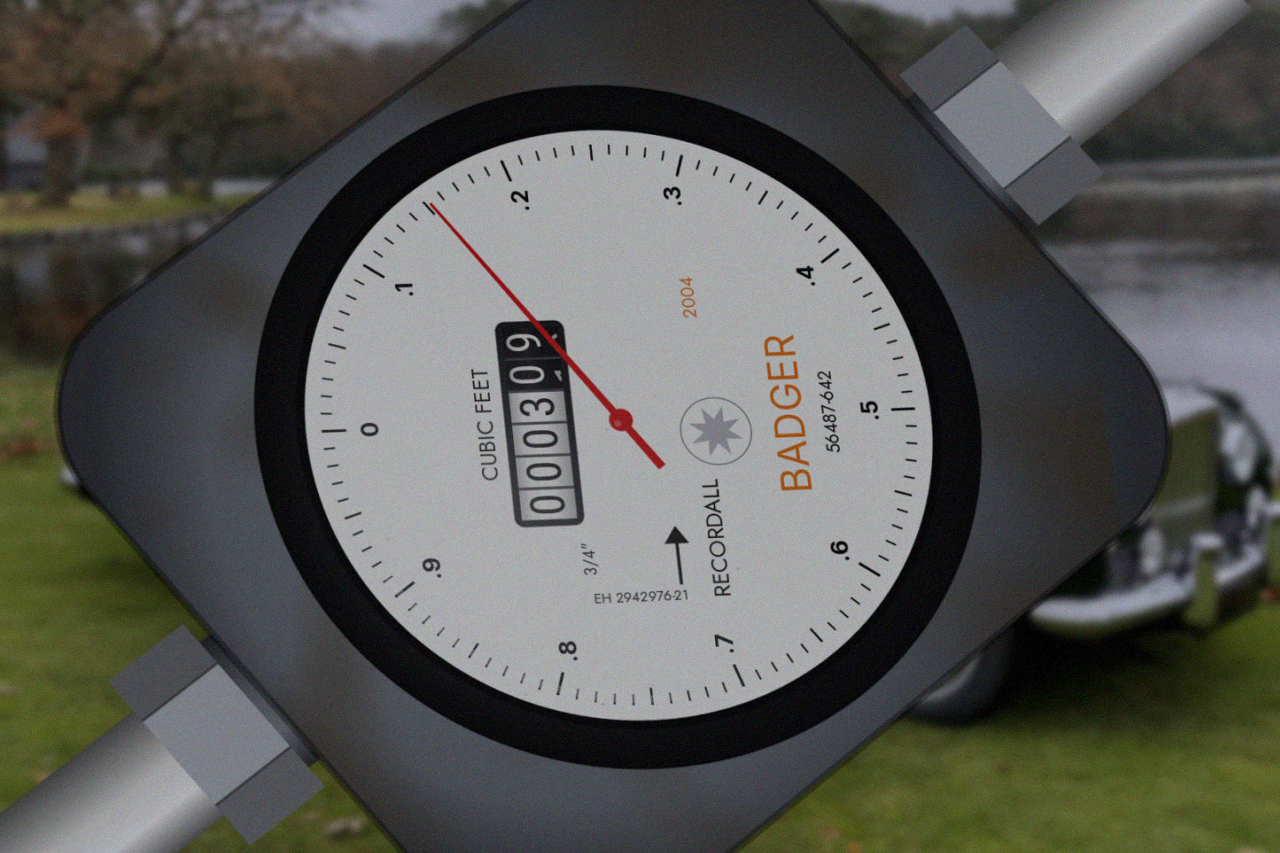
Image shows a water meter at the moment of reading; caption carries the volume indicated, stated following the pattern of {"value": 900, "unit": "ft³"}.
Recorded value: {"value": 309.15, "unit": "ft³"}
